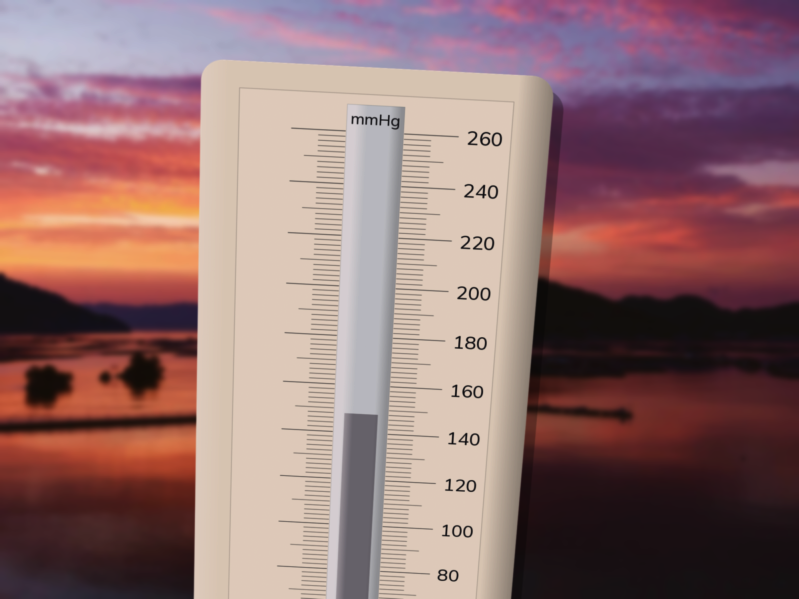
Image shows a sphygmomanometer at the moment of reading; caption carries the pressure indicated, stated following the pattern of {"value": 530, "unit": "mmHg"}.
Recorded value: {"value": 148, "unit": "mmHg"}
